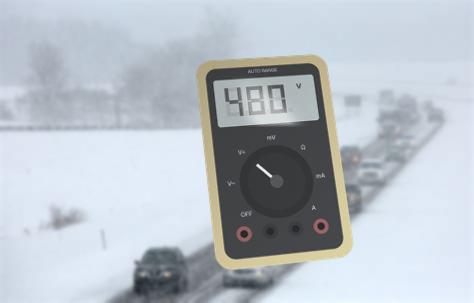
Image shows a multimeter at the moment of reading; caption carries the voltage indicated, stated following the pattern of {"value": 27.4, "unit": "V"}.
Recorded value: {"value": 480, "unit": "V"}
